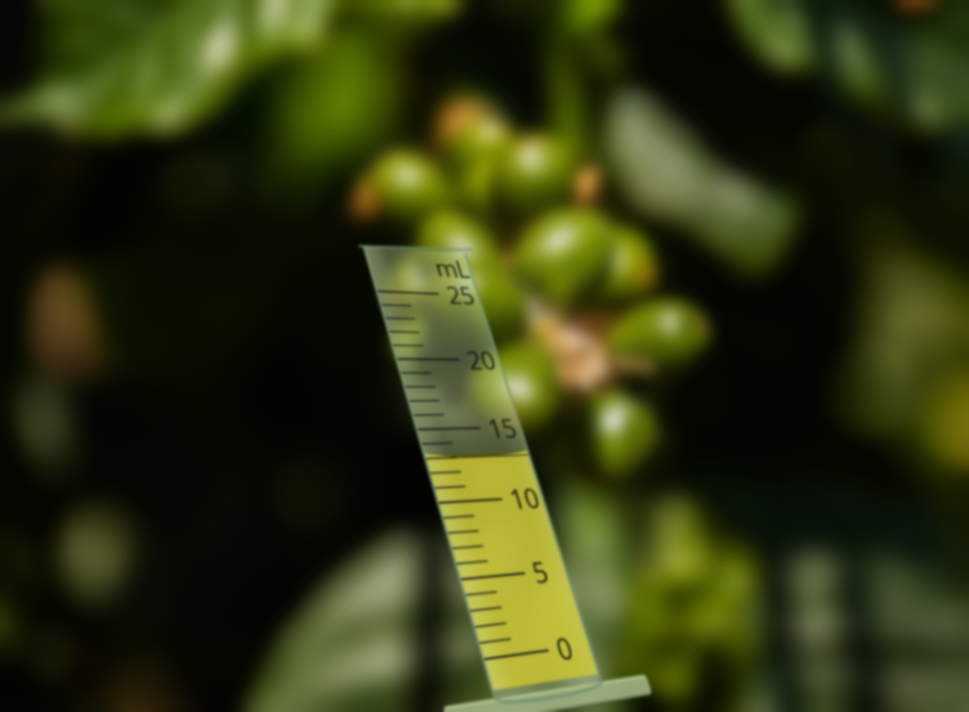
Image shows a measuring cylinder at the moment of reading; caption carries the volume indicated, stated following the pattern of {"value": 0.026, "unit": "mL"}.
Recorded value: {"value": 13, "unit": "mL"}
